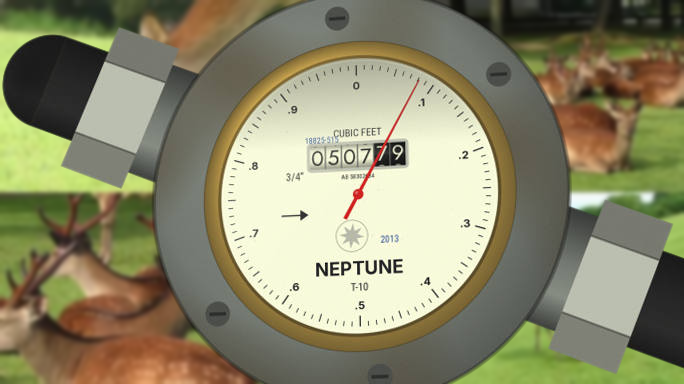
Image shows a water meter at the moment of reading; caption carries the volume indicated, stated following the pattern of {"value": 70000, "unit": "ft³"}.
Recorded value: {"value": 50779.08, "unit": "ft³"}
